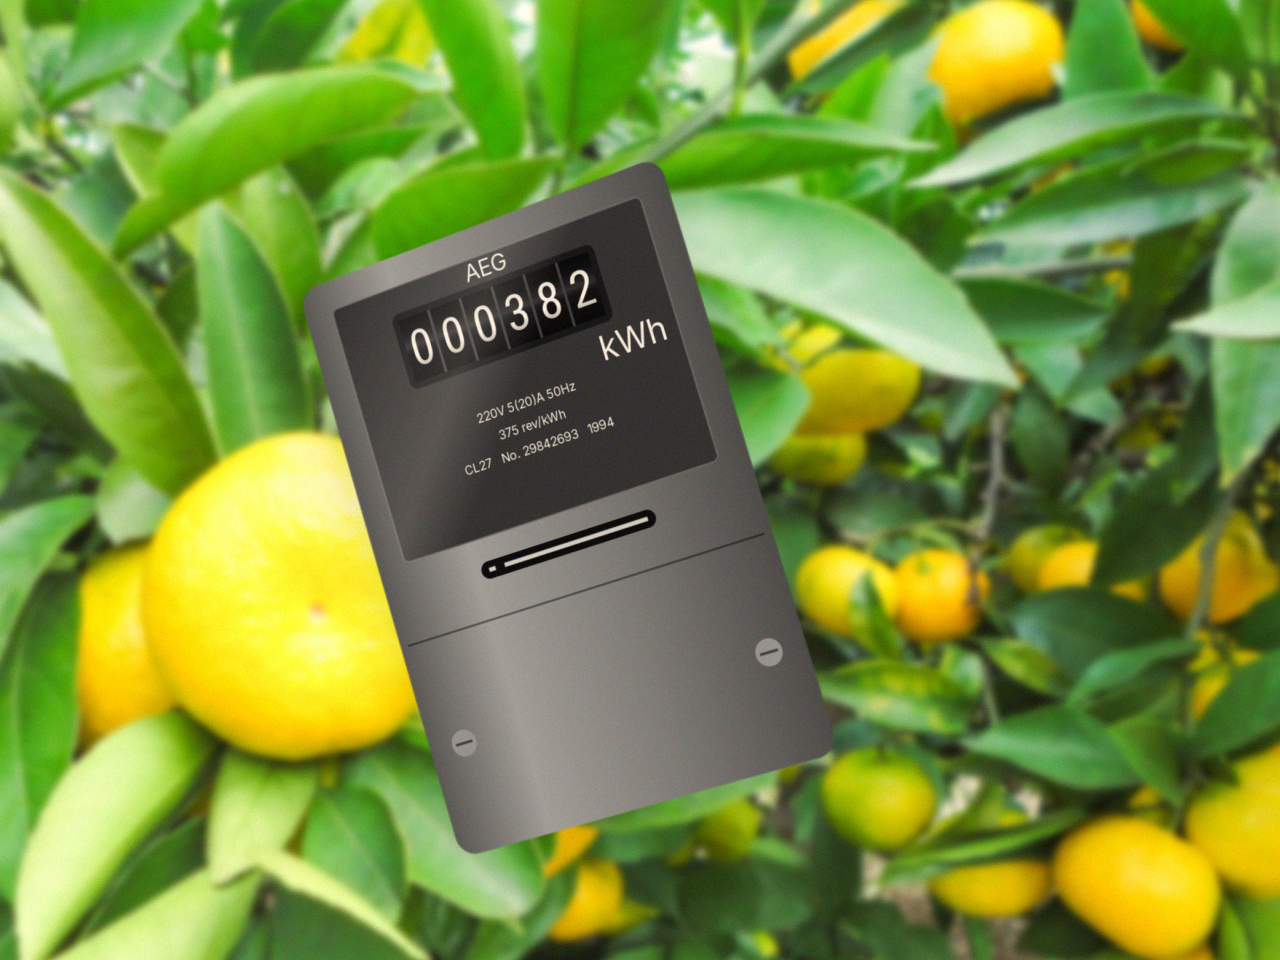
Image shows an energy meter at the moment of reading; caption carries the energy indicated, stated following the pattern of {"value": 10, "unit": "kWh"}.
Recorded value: {"value": 382, "unit": "kWh"}
